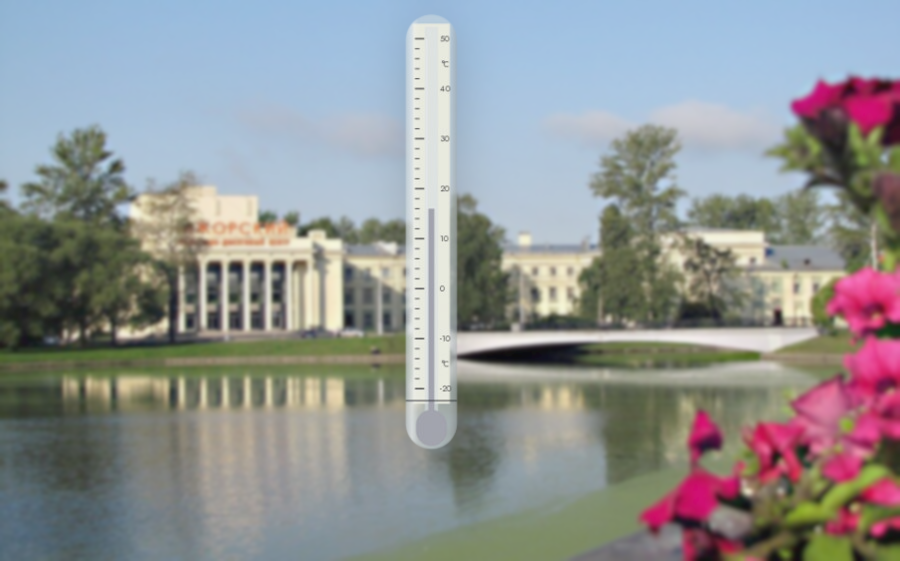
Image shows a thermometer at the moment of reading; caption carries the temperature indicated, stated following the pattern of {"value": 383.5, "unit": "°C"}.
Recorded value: {"value": 16, "unit": "°C"}
